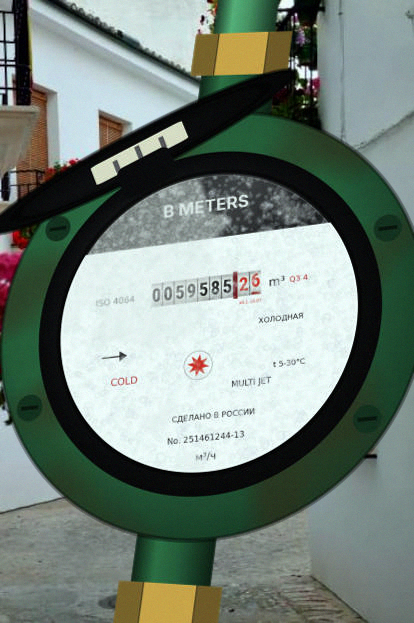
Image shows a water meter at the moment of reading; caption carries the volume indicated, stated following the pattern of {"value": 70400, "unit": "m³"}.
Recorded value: {"value": 59585.26, "unit": "m³"}
